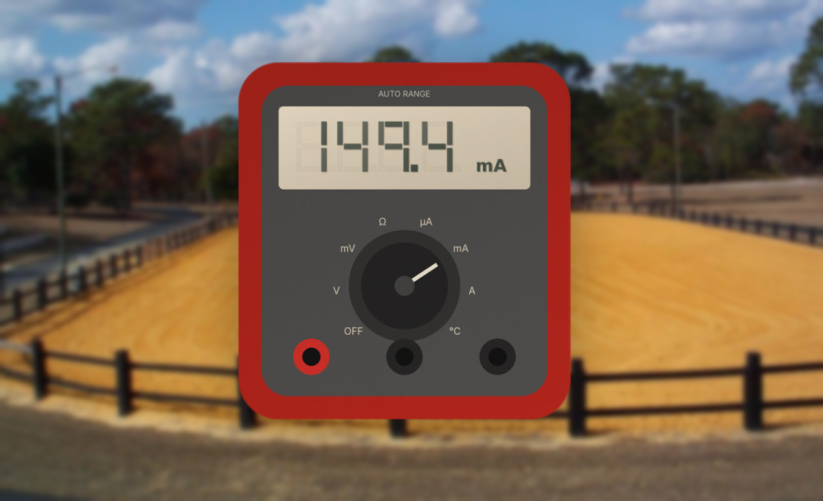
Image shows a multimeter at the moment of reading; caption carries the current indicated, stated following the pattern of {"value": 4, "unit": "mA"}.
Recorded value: {"value": 149.4, "unit": "mA"}
